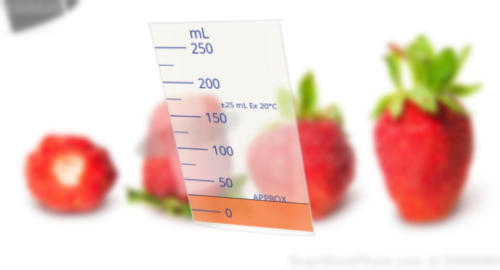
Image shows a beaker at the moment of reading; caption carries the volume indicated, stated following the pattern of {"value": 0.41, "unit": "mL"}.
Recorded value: {"value": 25, "unit": "mL"}
